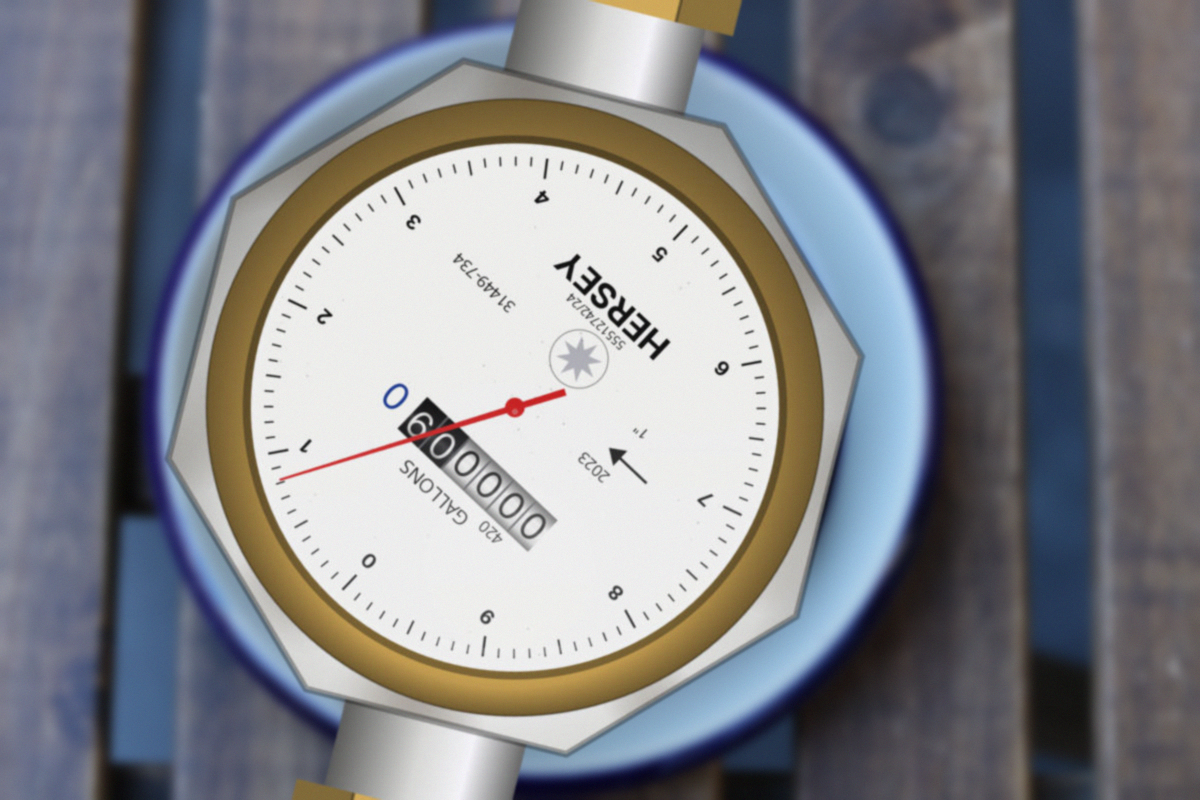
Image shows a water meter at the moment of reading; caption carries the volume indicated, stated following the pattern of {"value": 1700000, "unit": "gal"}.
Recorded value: {"value": 90.8, "unit": "gal"}
